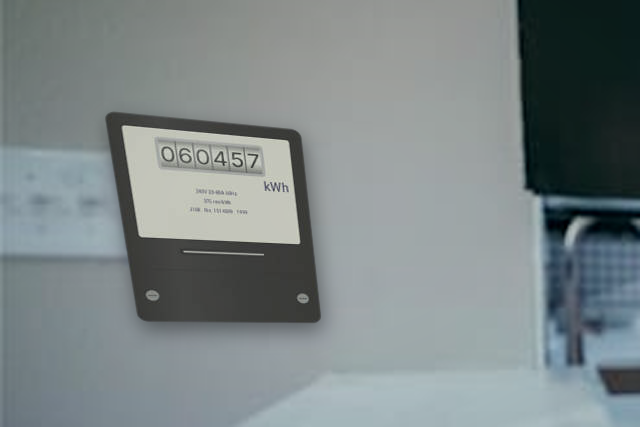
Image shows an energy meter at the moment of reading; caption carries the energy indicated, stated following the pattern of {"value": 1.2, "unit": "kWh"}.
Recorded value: {"value": 60457, "unit": "kWh"}
